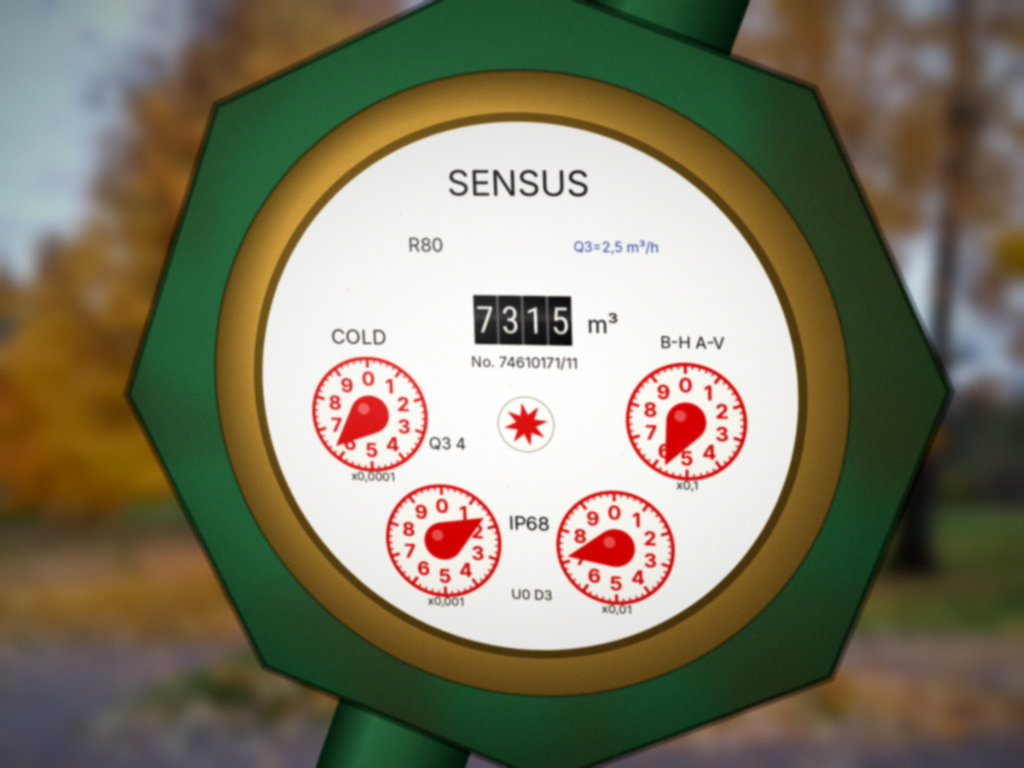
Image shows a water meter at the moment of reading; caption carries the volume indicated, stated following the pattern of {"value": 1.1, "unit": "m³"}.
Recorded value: {"value": 7315.5716, "unit": "m³"}
